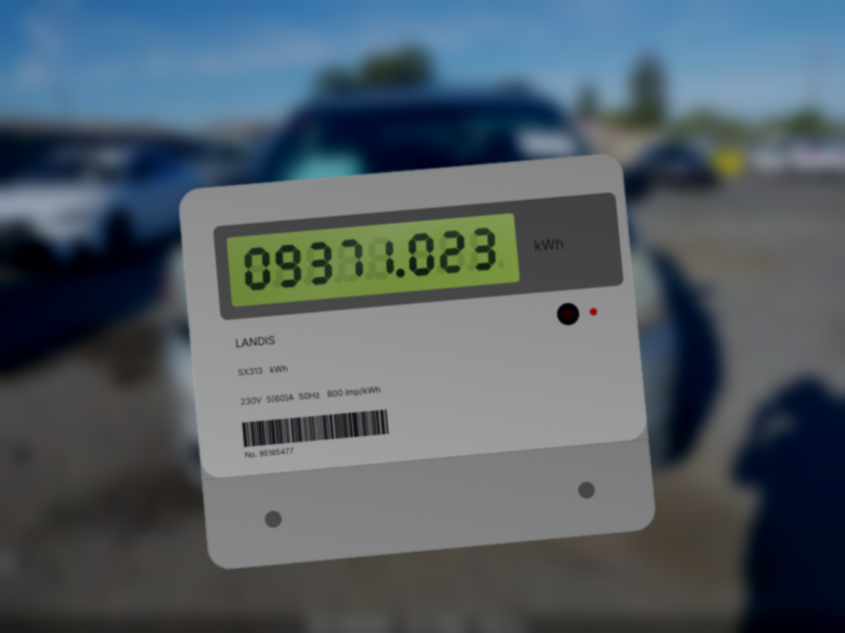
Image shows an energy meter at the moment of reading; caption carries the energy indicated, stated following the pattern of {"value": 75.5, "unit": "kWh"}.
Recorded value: {"value": 9371.023, "unit": "kWh"}
